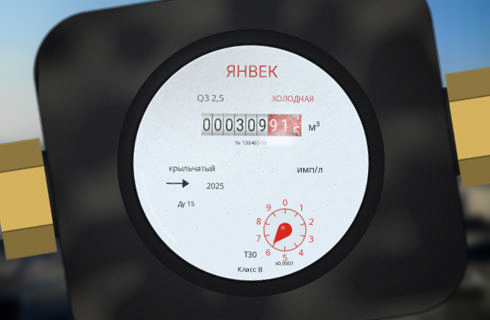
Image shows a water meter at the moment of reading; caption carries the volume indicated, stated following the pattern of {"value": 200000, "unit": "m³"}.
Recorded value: {"value": 309.9146, "unit": "m³"}
